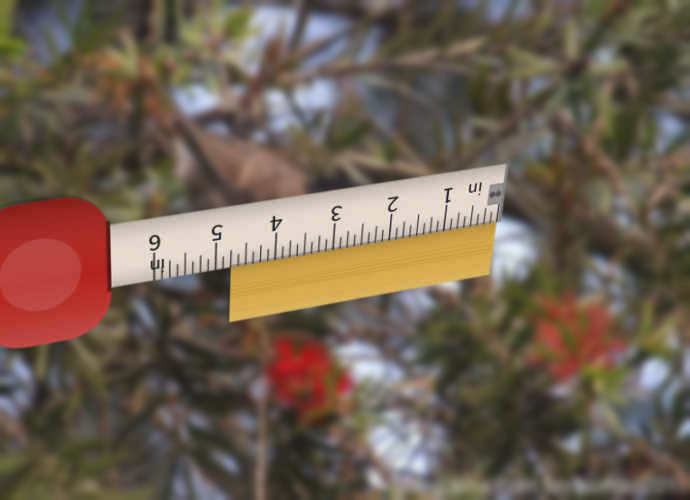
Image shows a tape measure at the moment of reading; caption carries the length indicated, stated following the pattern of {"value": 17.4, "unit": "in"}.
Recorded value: {"value": 4.75, "unit": "in"}
